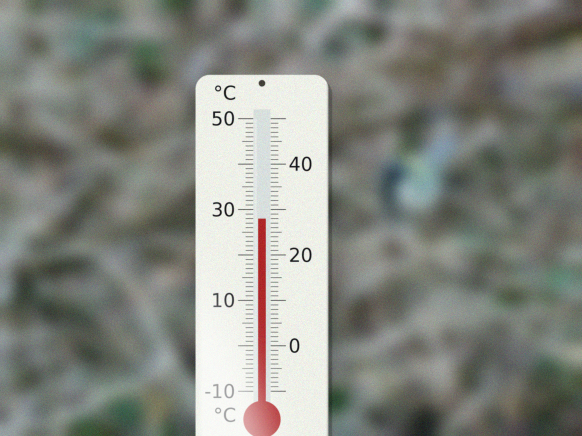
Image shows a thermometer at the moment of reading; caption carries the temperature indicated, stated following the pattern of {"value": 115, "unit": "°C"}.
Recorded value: {"value": 28, "unit": "°C"}
